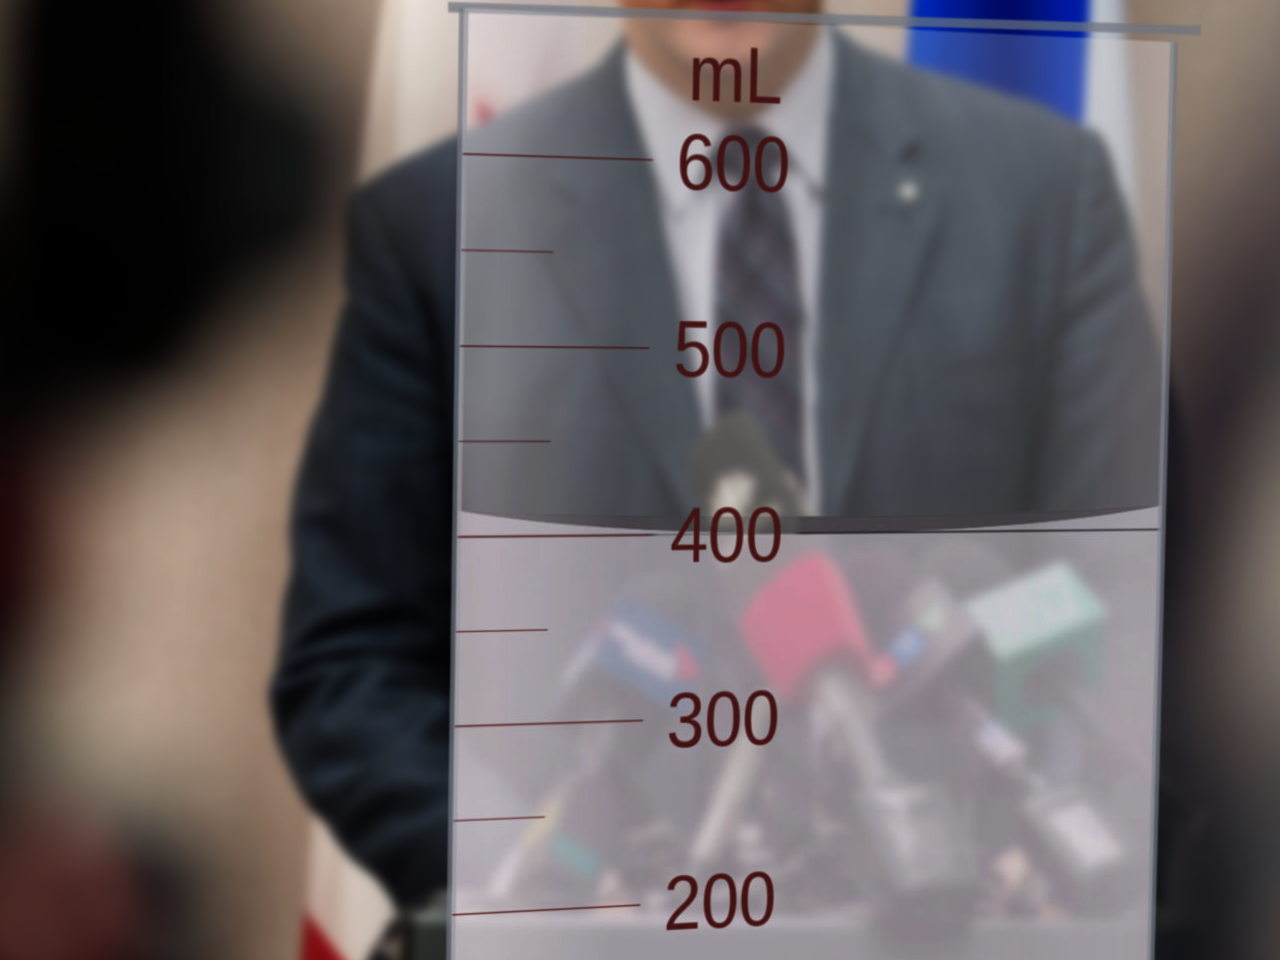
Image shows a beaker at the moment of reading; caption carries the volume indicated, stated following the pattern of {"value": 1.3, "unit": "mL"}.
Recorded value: {"value": 400, "unit": "mL"}
